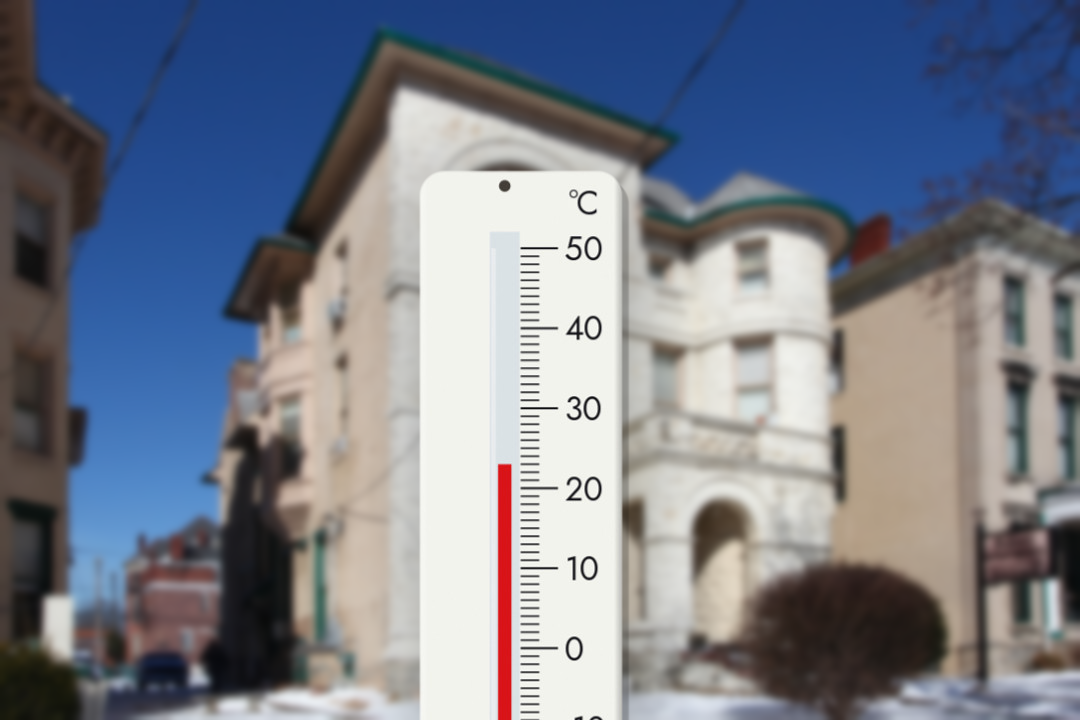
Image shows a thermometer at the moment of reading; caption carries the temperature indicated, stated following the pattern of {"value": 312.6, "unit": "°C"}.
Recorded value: {"value": 23, "unit": "°C"}
